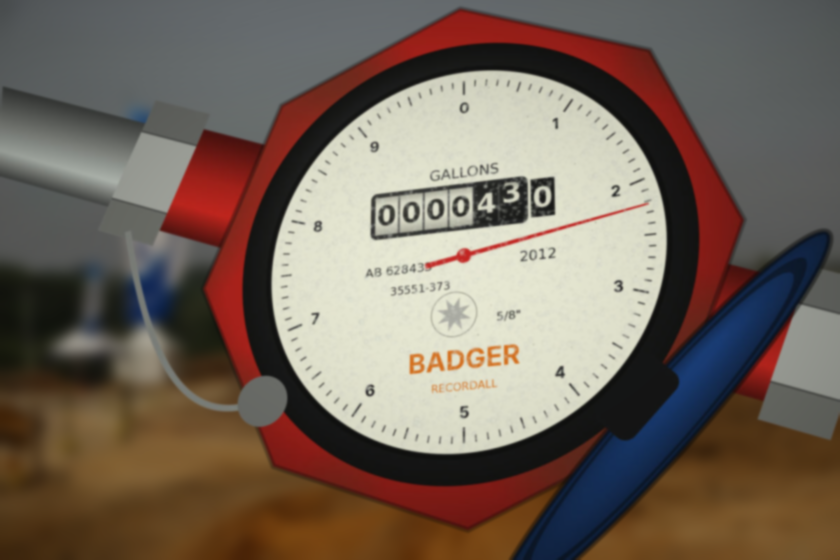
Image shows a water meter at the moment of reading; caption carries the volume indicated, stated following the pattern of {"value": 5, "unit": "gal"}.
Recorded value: {"value": 432.2, "unit": "gal"}
